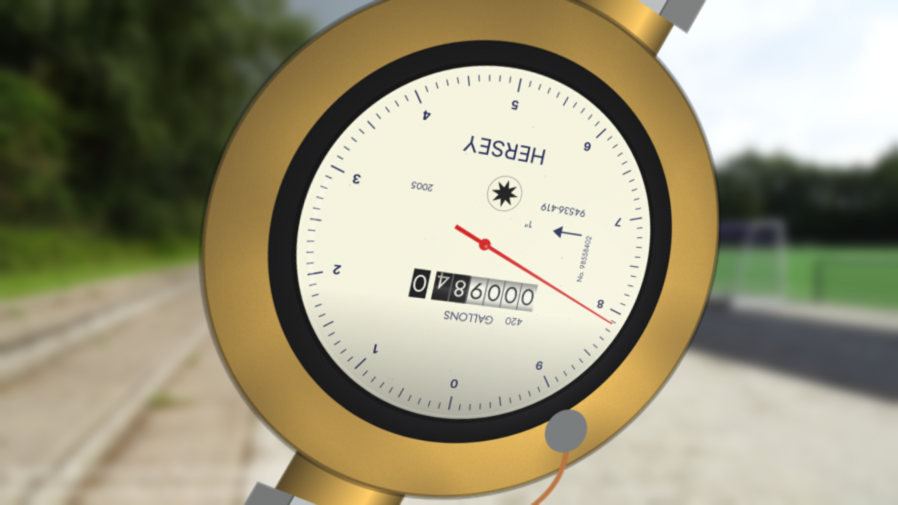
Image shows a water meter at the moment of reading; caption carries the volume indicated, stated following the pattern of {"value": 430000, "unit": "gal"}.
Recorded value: {"value": 9838.1, "unit": "gal"}
